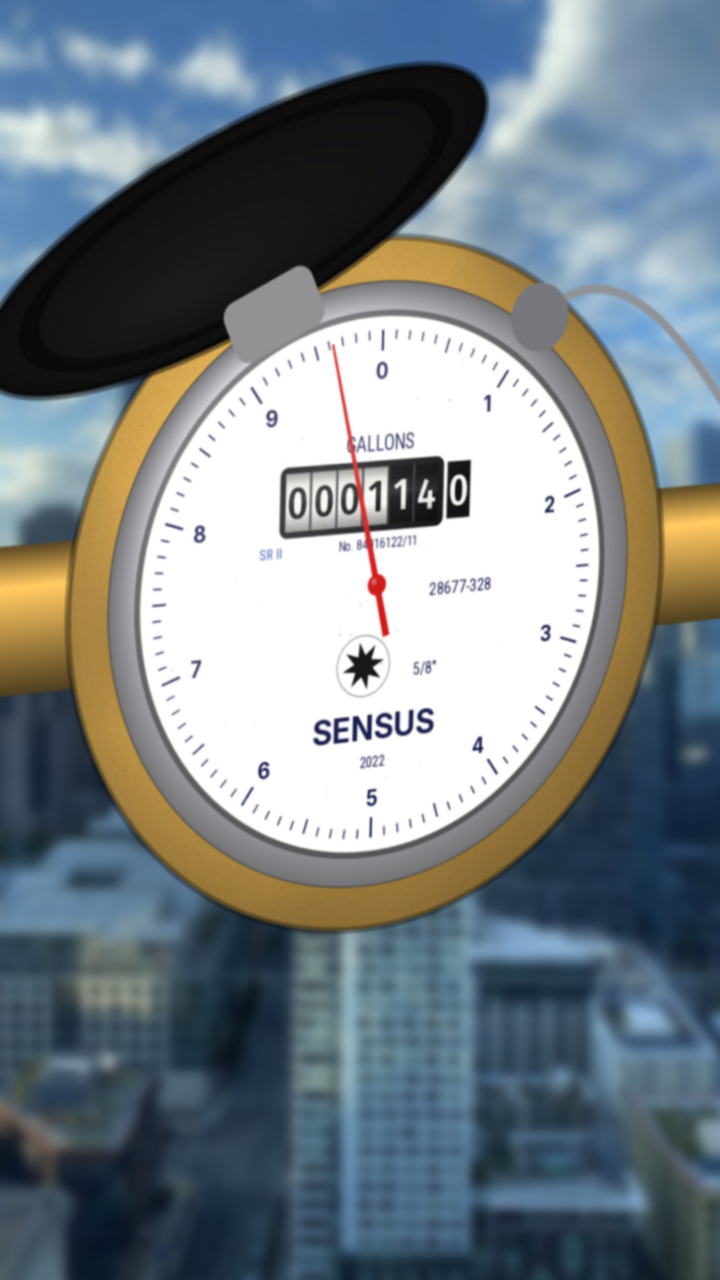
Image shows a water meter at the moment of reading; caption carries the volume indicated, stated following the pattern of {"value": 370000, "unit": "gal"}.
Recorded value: {"value": 1139.6, "unit": "gal"}
